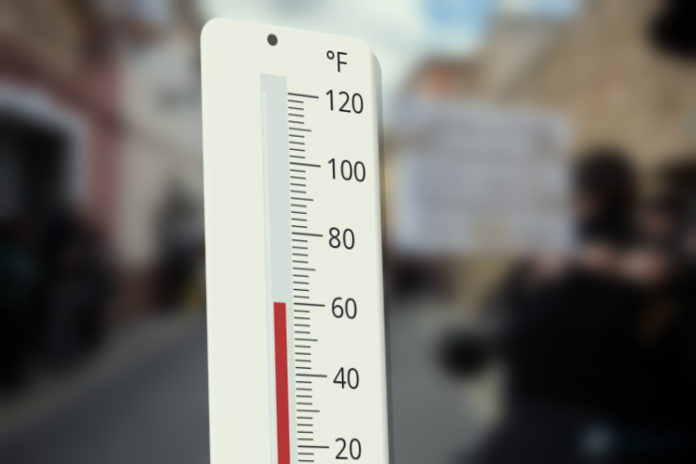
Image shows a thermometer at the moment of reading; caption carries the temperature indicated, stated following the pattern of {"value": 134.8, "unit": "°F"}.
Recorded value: {"value": 60, "unit": "°F"}
